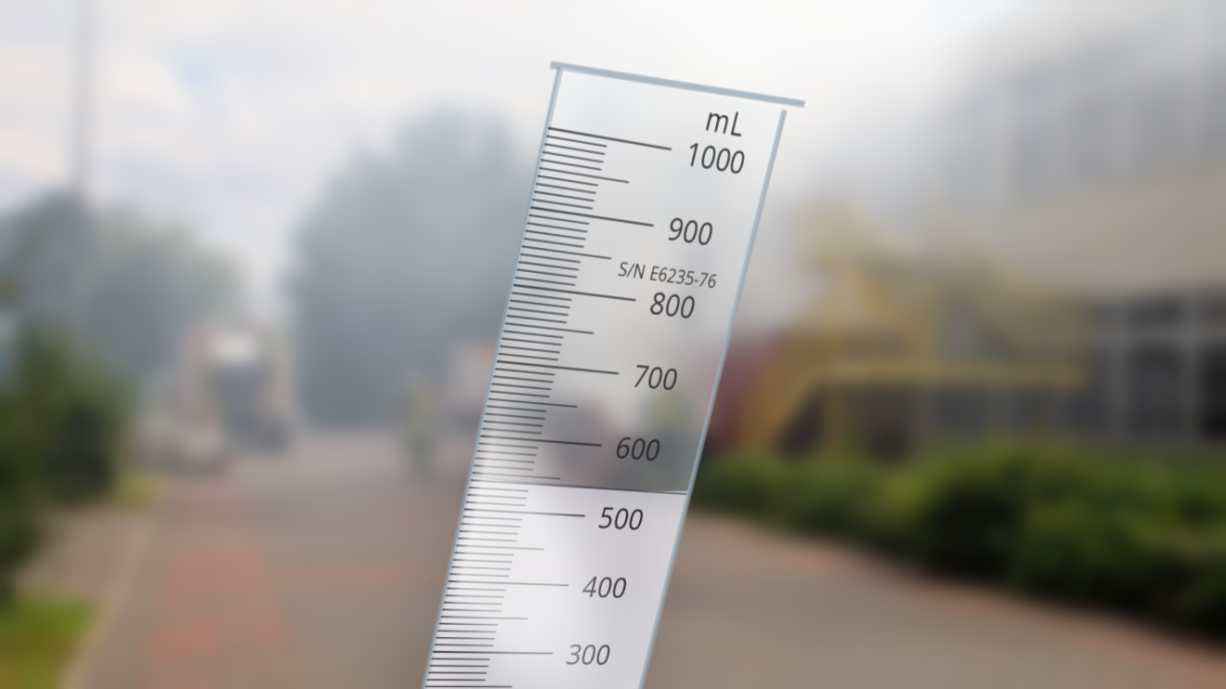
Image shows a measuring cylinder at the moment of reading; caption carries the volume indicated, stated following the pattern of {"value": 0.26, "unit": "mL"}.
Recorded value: {"value": 540, "unit": "mL"}
